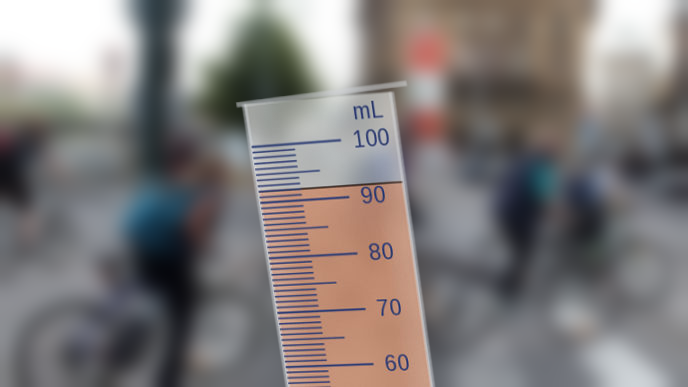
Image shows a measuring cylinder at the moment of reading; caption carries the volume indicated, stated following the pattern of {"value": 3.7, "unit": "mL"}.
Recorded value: {"value": 92, "unit": "mL"}
